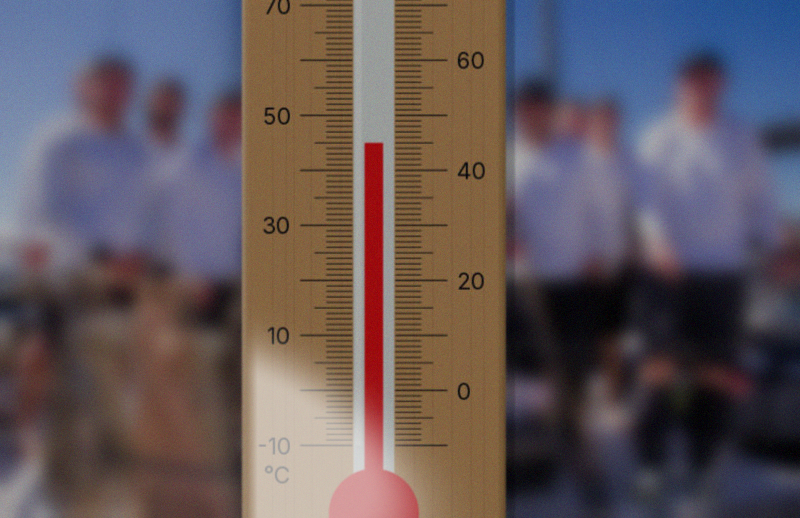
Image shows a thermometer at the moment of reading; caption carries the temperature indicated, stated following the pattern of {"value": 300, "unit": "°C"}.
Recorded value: {"value": 45, "unit": "°C"}
